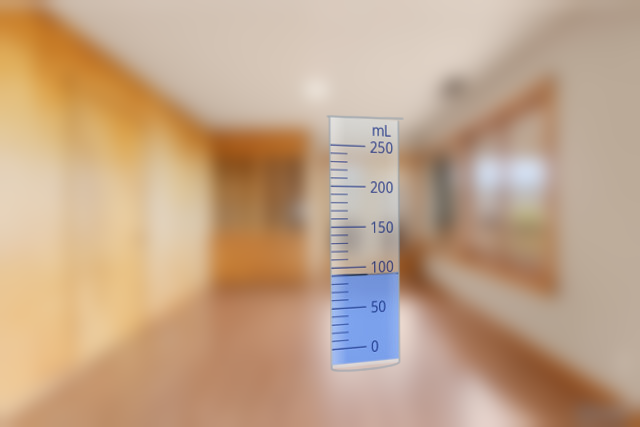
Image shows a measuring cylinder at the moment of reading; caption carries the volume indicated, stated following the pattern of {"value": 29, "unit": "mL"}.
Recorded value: {"value": 90, "unit": "mL"}
